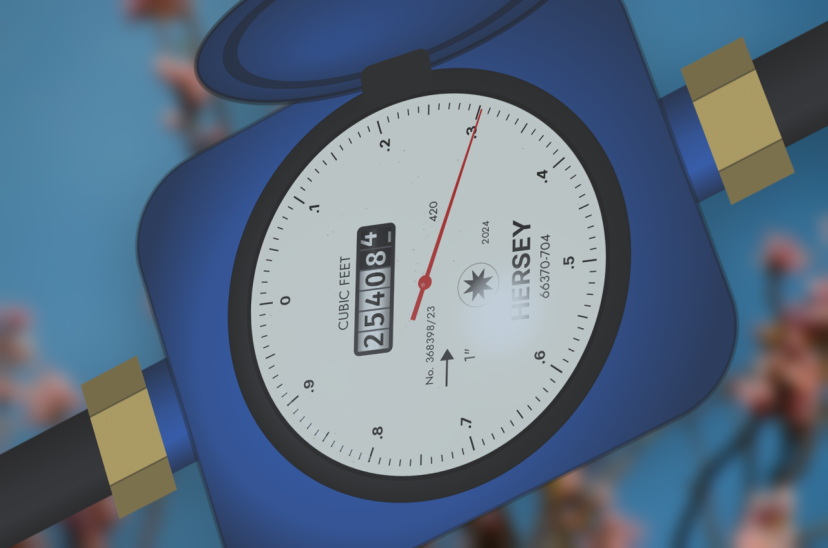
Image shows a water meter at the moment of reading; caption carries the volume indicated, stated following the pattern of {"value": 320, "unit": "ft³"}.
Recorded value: {"value": 254084.30, "unit": "ft³"}
